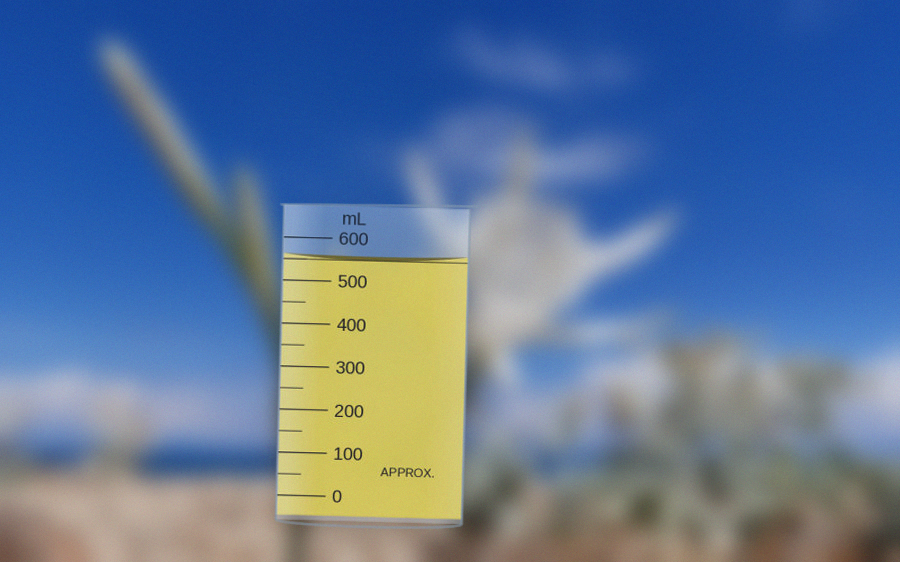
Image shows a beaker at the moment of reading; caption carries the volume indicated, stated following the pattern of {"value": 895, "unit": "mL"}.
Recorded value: {"value": 550, "unit": "mL"}
